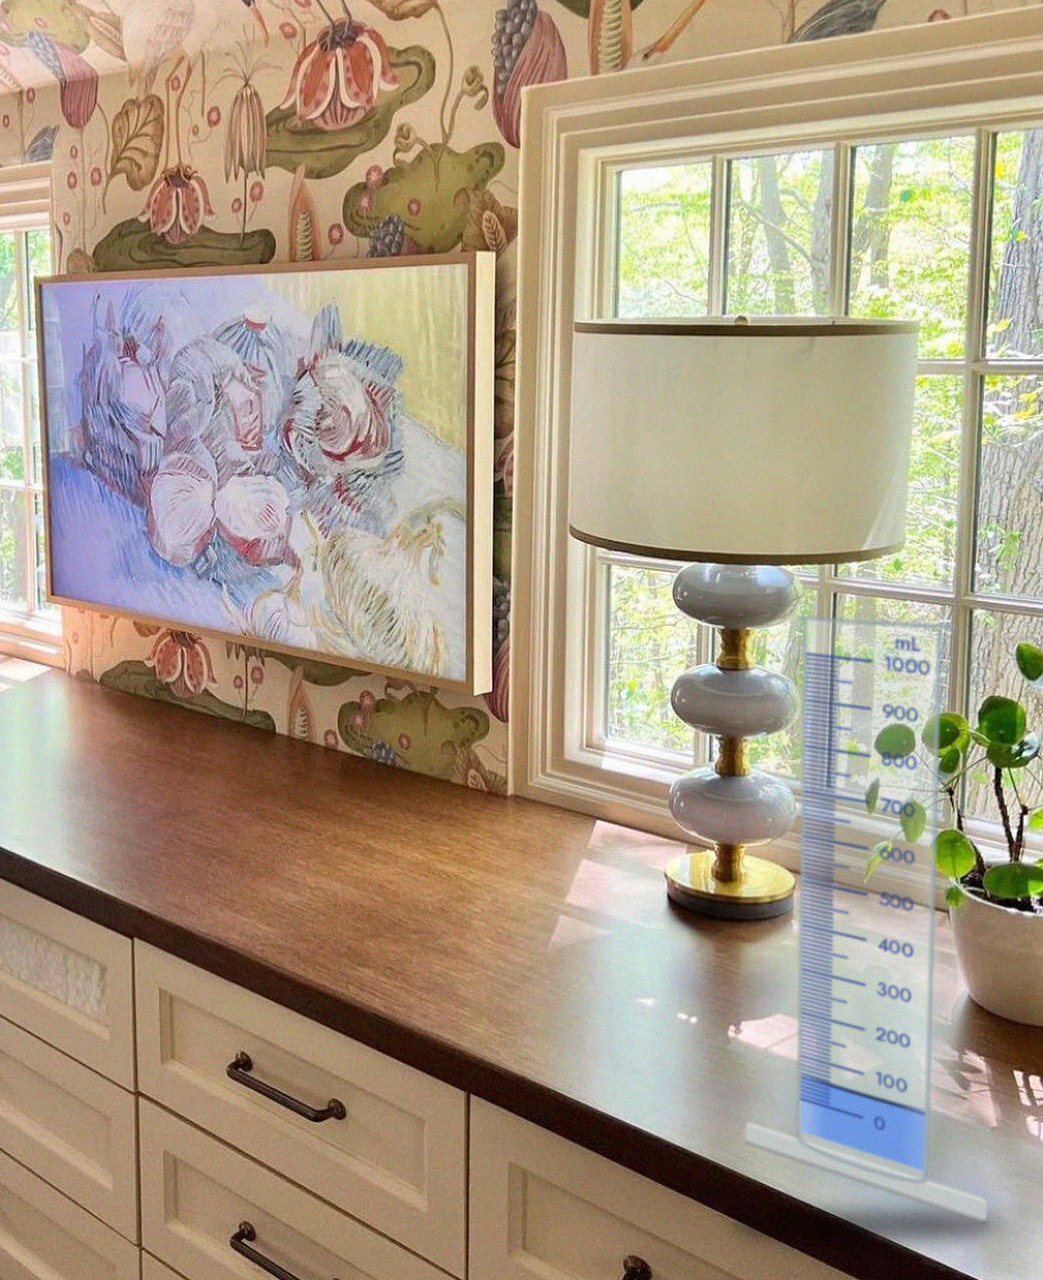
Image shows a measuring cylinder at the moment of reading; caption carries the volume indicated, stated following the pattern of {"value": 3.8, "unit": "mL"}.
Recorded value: {"value": 50, "unit": "mL"}
